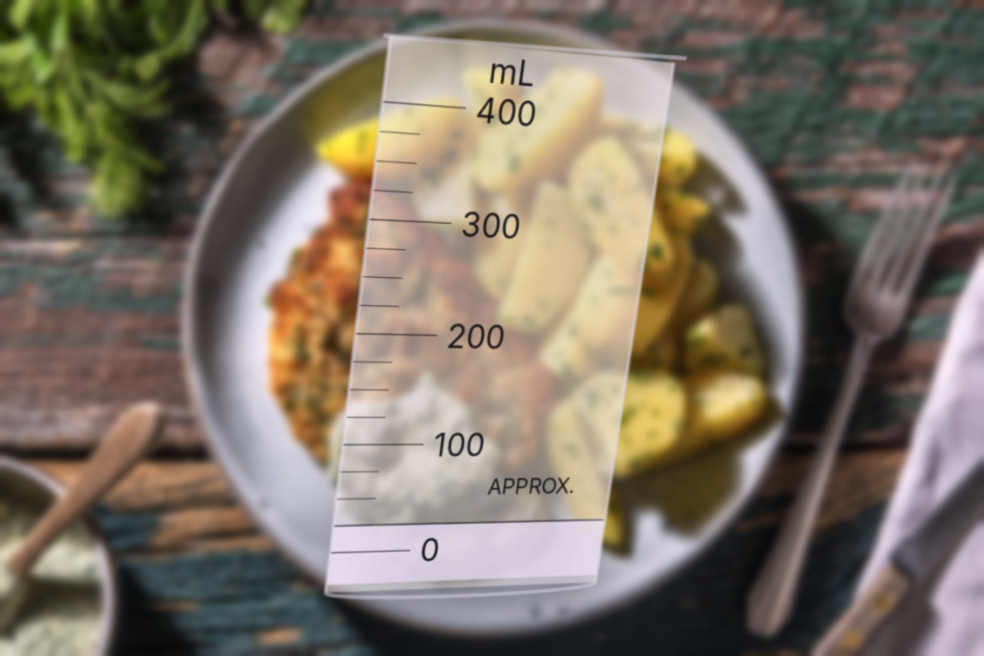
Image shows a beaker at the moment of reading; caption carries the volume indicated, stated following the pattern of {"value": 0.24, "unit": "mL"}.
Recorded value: {"value": 25, "unit": "mL"}
